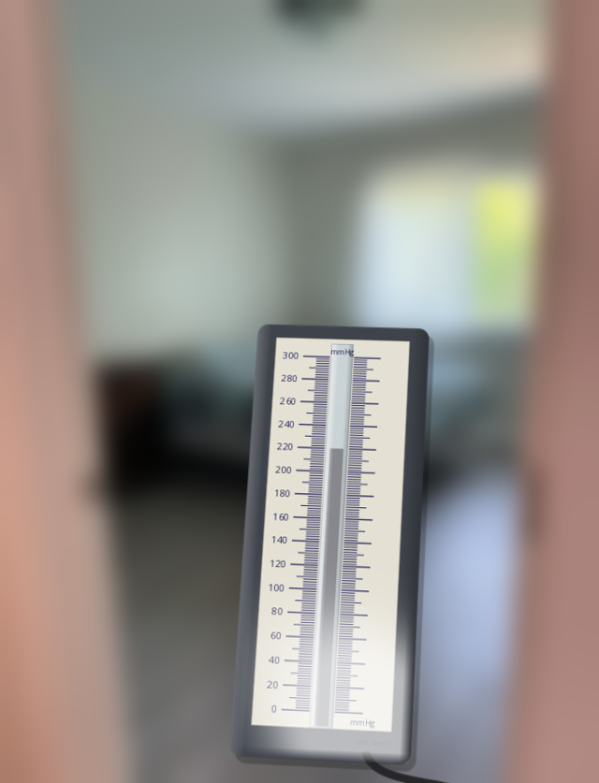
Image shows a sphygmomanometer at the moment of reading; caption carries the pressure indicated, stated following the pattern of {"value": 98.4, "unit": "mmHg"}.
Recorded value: {"value": 220, "unit": "mmHg"}
